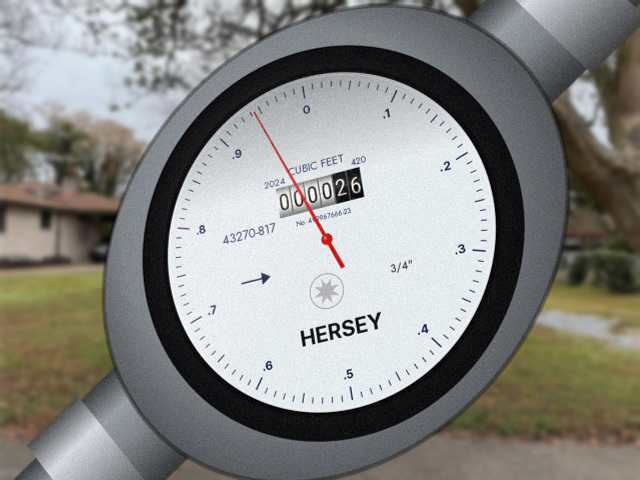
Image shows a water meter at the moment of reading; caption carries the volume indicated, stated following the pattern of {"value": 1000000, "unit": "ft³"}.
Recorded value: {"value": 25.94, "unit": "ft³"}
